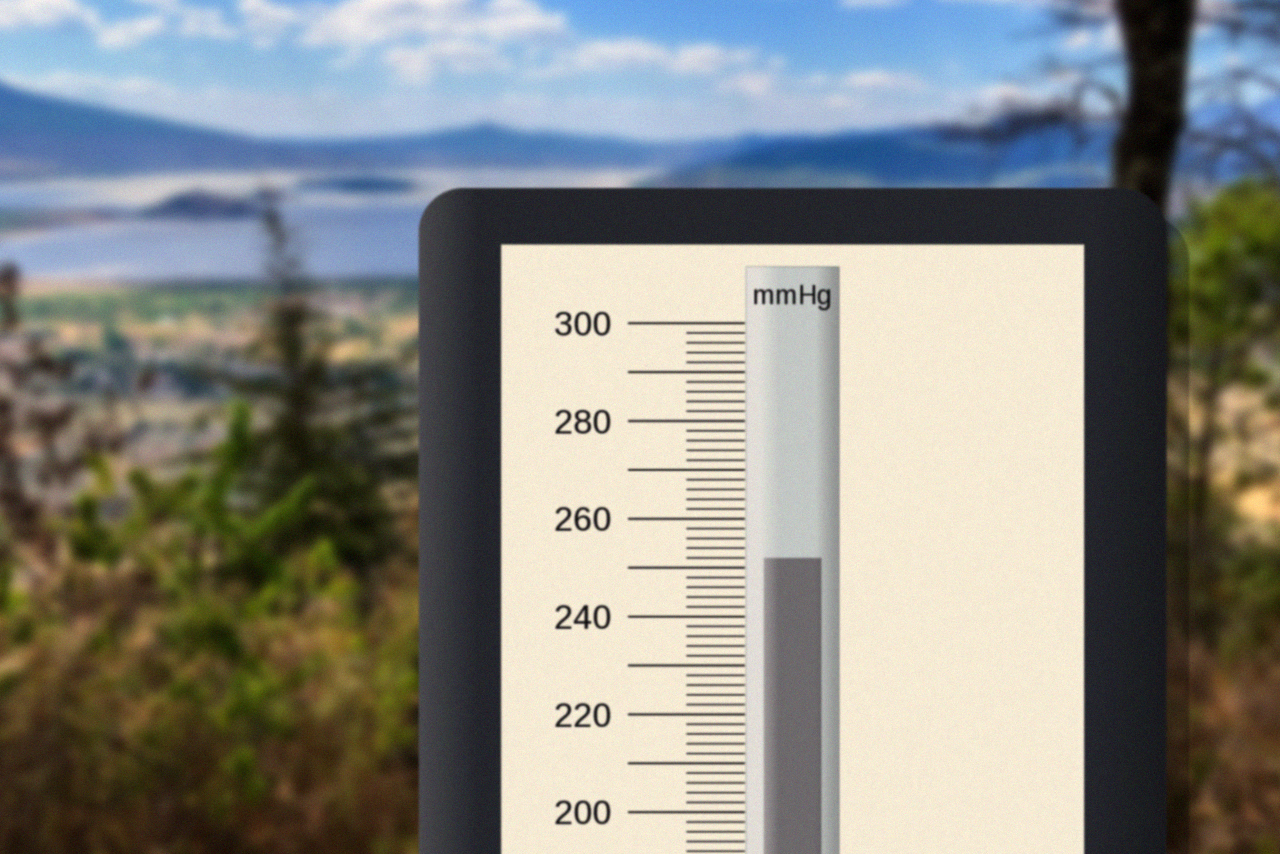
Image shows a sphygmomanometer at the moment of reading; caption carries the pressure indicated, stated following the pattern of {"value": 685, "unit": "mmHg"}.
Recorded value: {"value": 252, "unit": "mmHg"}
